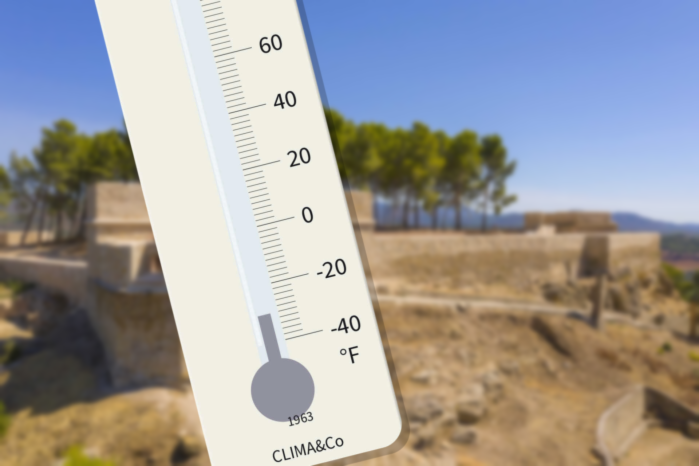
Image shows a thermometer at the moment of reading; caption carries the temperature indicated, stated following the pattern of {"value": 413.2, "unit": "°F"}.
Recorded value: {"value": -30, "unit": "°F"}
